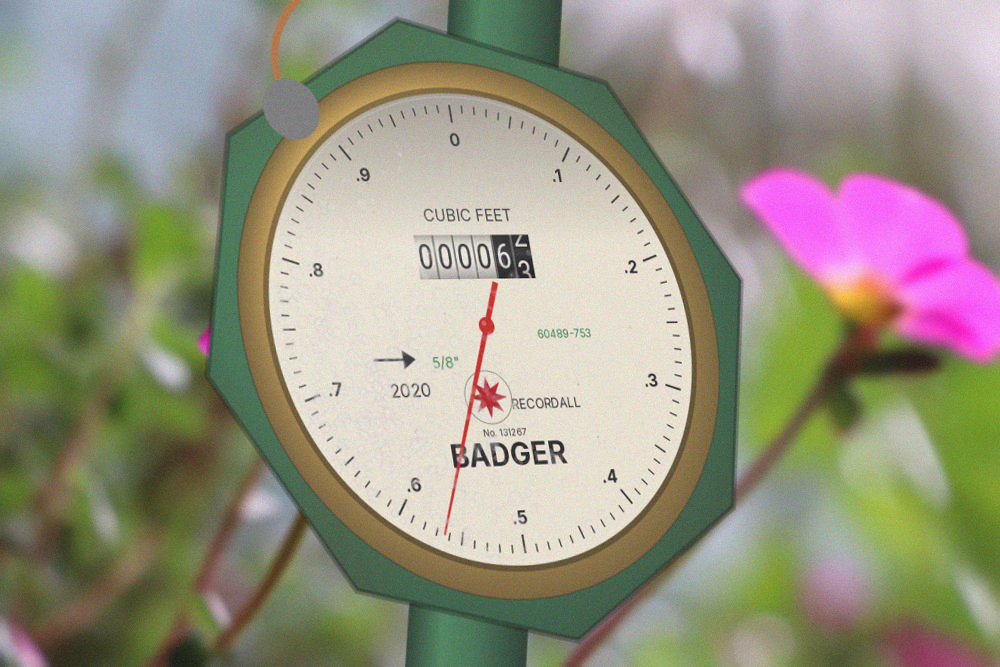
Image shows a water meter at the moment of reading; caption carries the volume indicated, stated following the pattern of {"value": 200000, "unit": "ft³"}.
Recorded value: {"value": 62.56, "unit": "ft³"}
